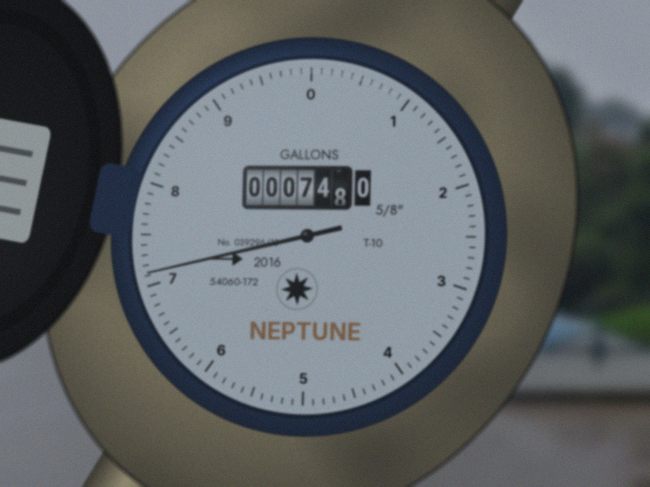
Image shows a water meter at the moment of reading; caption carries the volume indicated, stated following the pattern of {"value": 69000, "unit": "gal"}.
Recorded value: {"value": 7477.1, "unit": "gal"}
